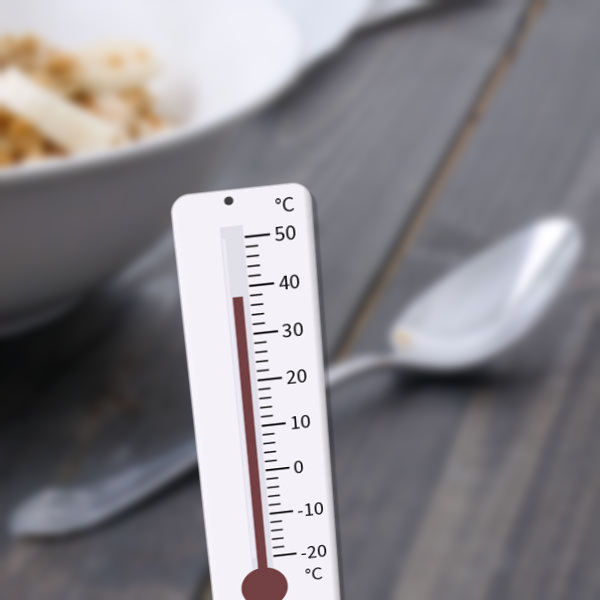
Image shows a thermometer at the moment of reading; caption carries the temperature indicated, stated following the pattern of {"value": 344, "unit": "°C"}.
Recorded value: {"value": 38, "unit": "°C"}
